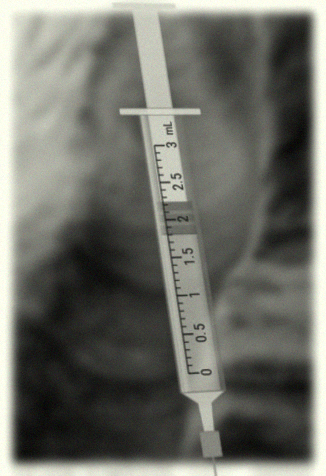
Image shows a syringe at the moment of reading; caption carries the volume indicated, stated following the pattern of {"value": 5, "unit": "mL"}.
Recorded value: {"value": 1.8, "unit": "mL"}
